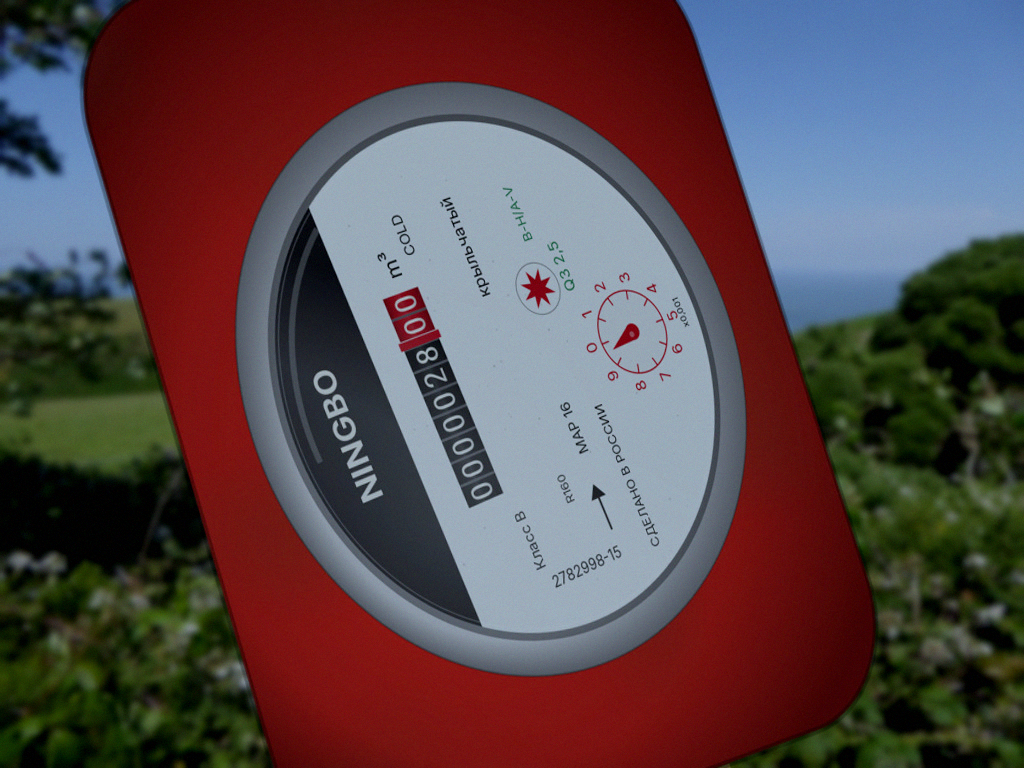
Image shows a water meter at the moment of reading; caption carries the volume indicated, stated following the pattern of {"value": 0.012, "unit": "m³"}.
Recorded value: {"value": 27.999, "unit": "m³"}
